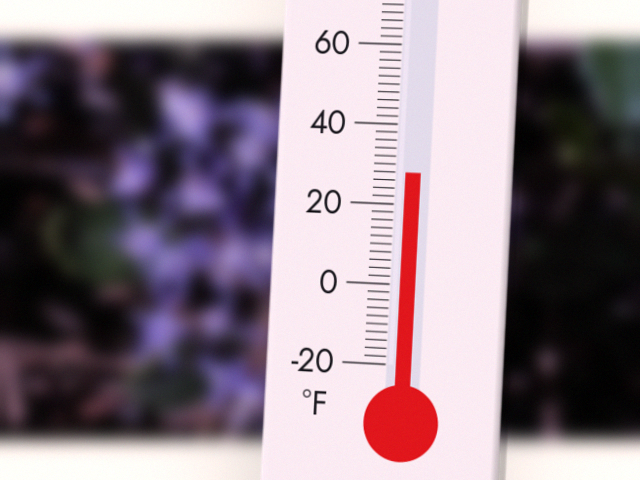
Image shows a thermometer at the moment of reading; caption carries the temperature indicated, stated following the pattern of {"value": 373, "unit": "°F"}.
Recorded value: {"value": 28, "unit": "°F"}
